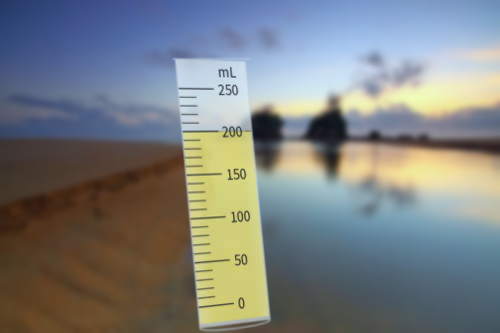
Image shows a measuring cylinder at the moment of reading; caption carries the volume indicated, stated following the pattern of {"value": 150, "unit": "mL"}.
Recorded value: {"value": 200, "unit": "mL"}
